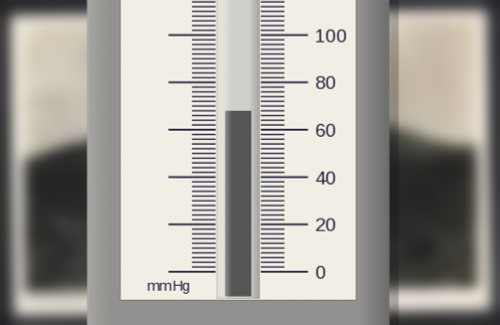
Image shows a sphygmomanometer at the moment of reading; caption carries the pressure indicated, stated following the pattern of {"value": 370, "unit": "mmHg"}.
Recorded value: {"value": 68, "unit": "mmHg"}
